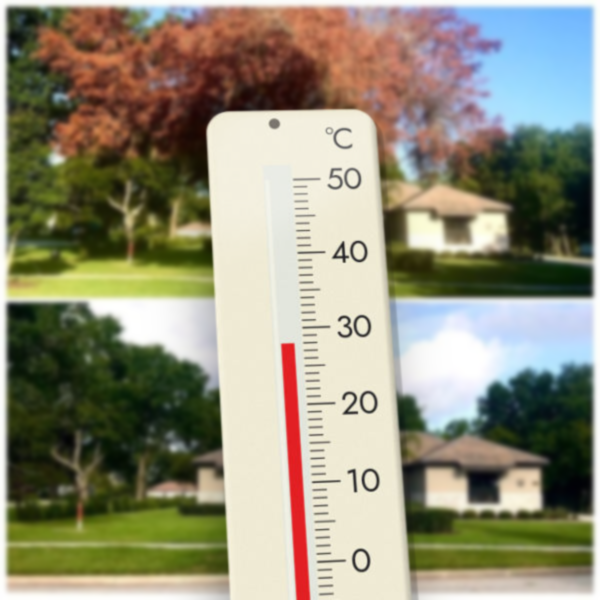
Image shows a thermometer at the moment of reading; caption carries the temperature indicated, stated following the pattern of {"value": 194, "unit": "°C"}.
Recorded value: {"value": 28, "unit": "°C"}
